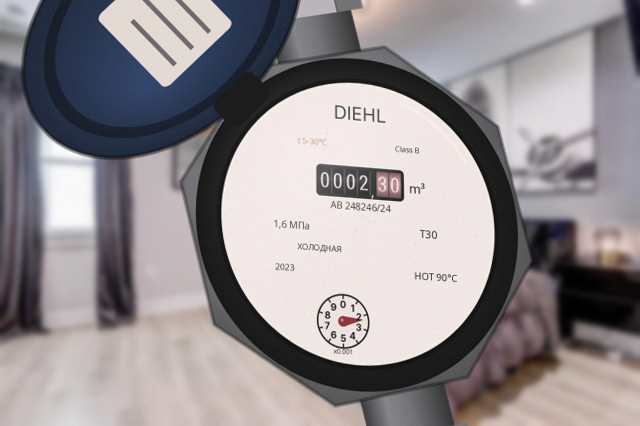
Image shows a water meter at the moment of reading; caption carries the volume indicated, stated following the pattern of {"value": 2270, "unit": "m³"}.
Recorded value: {"value": 2.302, "unit": "m³"}
